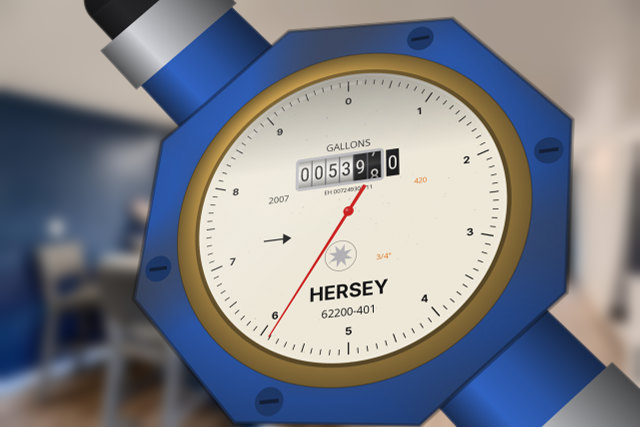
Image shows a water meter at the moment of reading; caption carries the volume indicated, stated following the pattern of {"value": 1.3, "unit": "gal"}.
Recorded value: {"value": 53975.9, "unit": "gal"}
